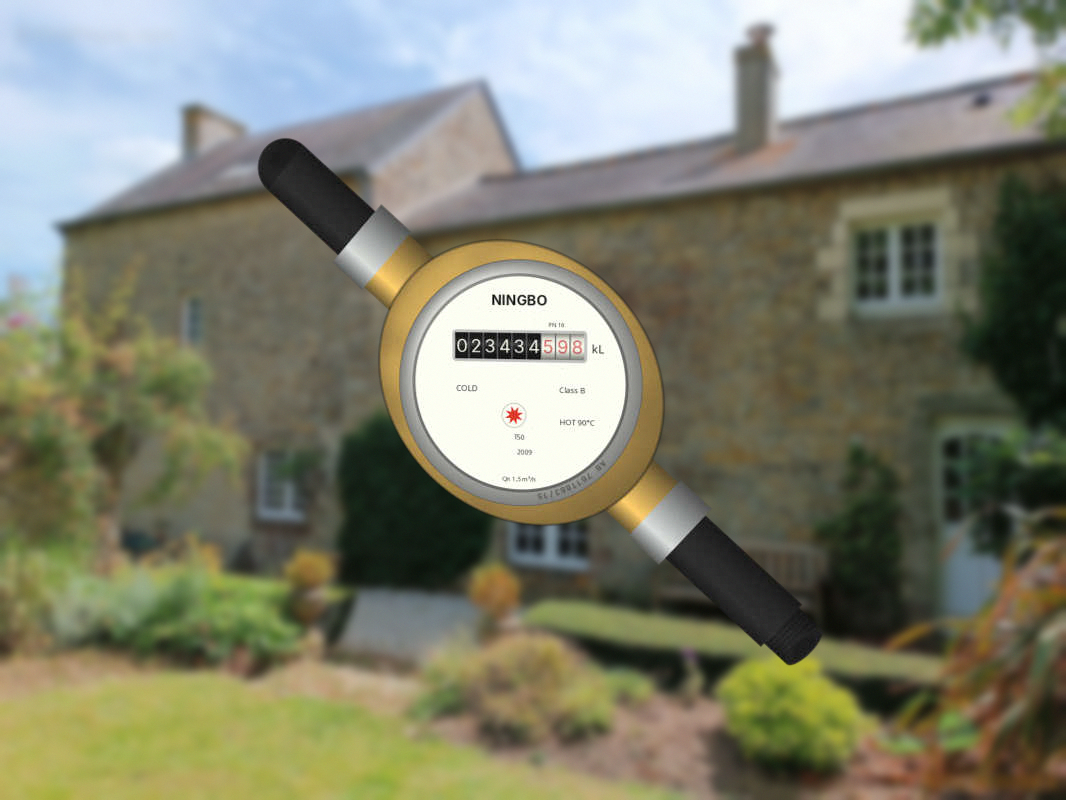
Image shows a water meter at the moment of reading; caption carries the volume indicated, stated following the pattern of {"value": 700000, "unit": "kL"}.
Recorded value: {"value": 23434.598, "unit": "kL"}
